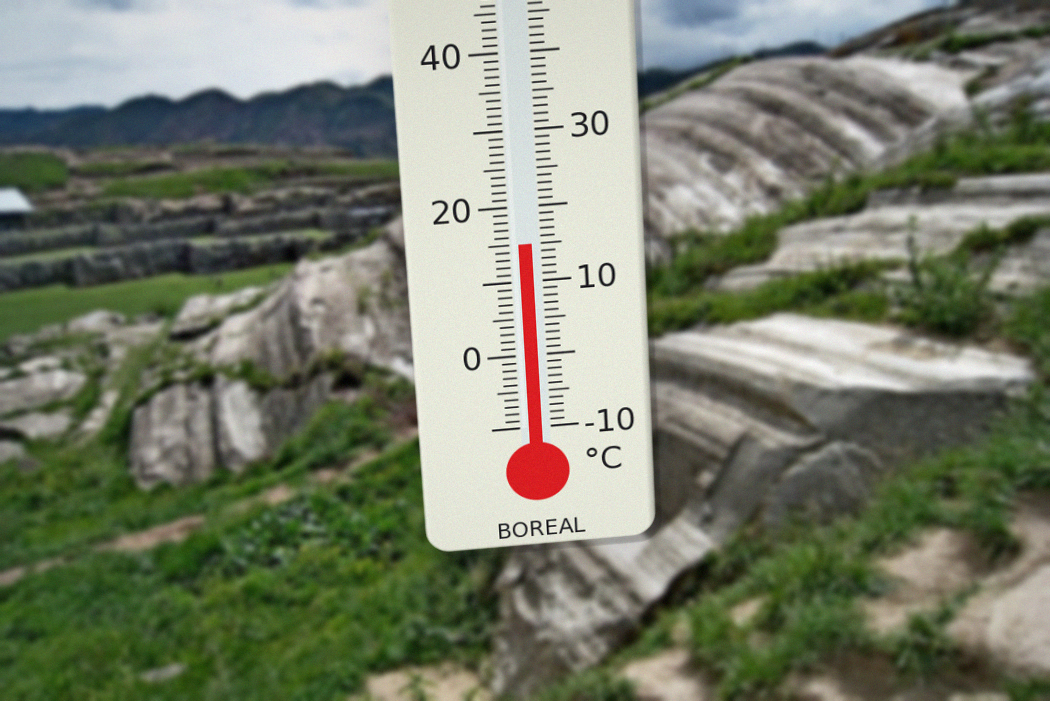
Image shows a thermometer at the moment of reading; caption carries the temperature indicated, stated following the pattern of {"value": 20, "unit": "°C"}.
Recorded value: {"value": 15, "unit": "°C"}
